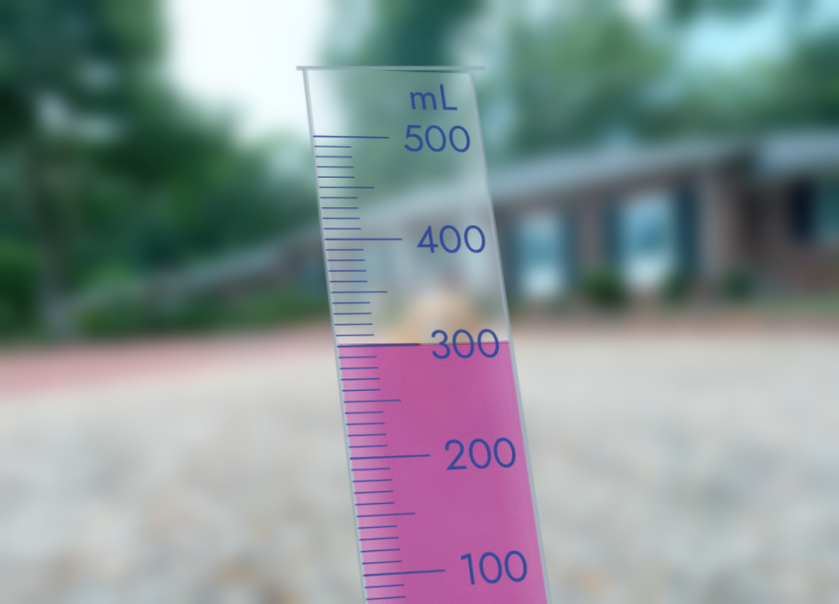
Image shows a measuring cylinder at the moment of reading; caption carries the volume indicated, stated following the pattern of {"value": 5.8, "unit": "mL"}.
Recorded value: {"value": 300, "unit": "mL"}
